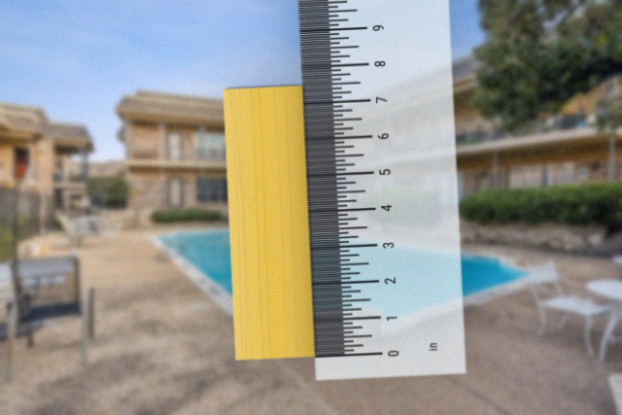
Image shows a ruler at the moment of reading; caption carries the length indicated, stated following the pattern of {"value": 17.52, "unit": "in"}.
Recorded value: {"value": 7.5, "unit": "in"}
